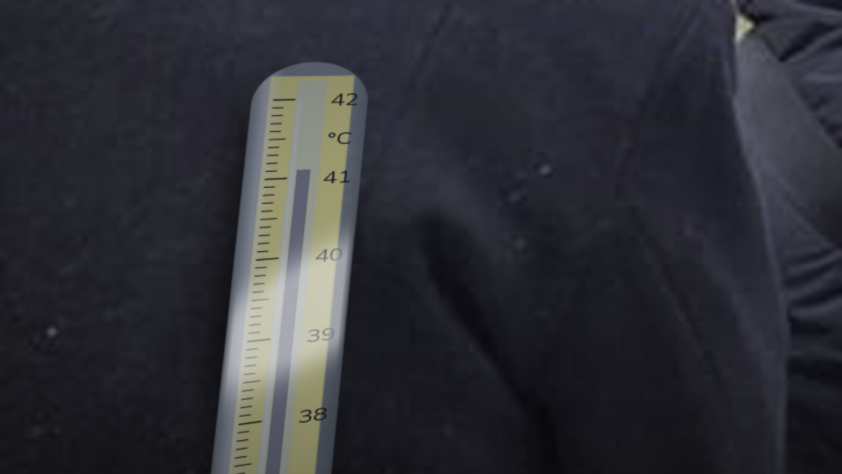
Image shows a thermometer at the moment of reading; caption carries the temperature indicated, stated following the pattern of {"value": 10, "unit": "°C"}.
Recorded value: {"value": 41.1, "unit": "°C"}
